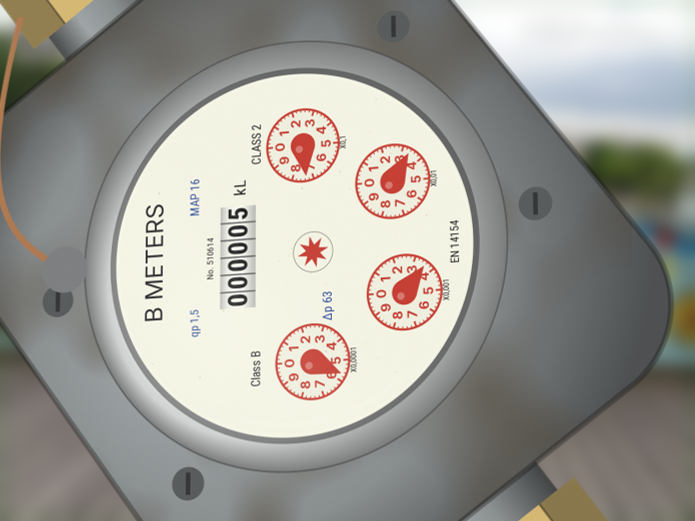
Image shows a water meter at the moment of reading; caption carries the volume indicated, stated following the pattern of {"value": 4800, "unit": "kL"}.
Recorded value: {"value": 5.7335, "unit": "kL"}
